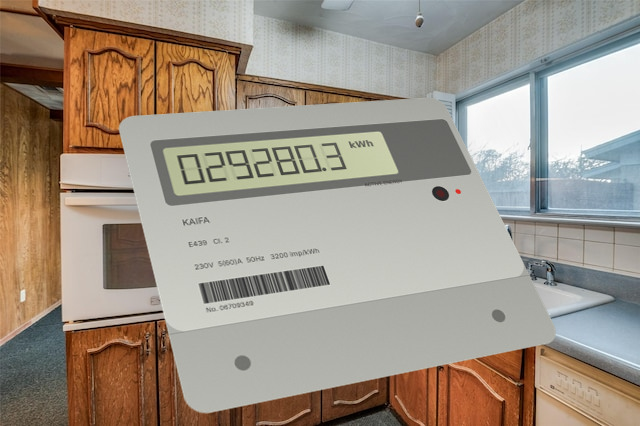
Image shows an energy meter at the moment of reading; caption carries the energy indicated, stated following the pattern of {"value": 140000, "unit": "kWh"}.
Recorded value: {"value": 29280.3, "unit": "kWh"}
